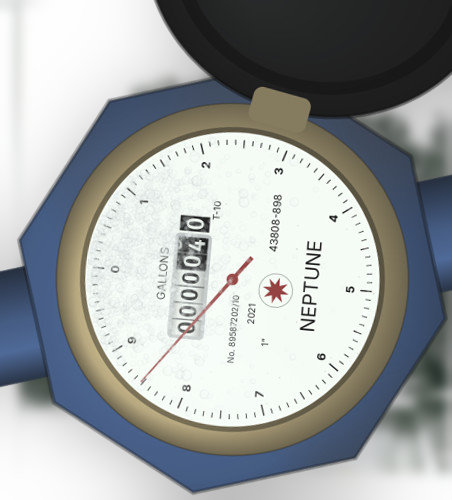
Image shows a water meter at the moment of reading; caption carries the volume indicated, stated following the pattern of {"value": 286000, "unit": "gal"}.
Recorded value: {"value": 38.5, "unit": "gal"}
